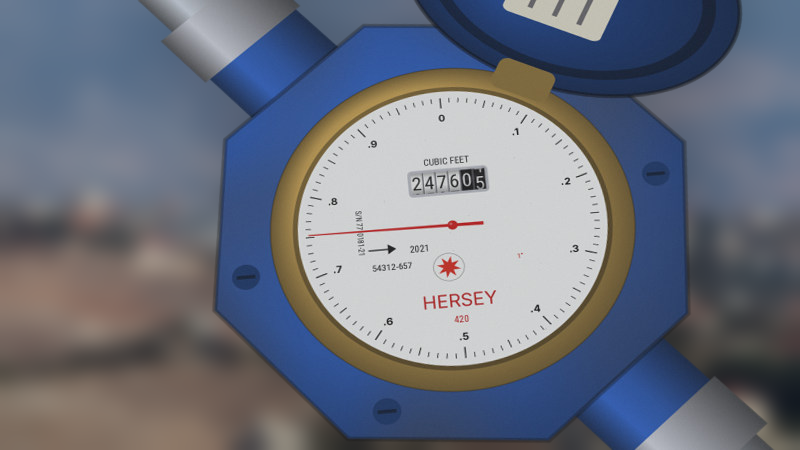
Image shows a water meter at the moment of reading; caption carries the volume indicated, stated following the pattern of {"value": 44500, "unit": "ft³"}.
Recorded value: {"value": 247604.75, "unit": "ft³"}
